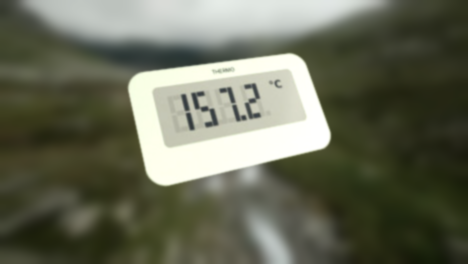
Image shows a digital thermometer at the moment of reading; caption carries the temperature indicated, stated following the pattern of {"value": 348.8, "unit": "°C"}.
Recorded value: {"value": 157.2, "unit": "°C"}
